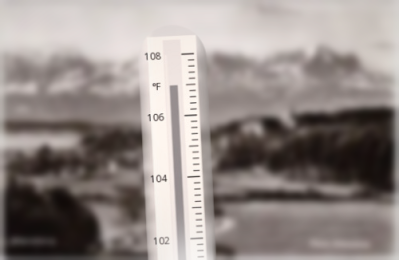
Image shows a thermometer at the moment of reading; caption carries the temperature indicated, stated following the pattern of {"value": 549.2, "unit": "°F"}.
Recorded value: {"value": 107, "unit": "°F"}
